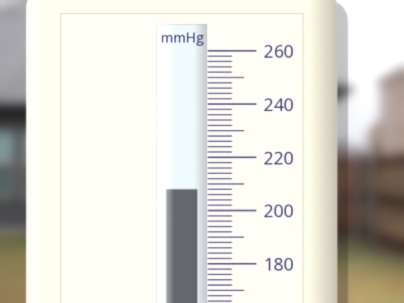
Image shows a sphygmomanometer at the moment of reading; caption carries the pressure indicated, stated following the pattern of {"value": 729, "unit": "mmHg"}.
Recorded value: {"value": 208, "unit": "mmHg"}
